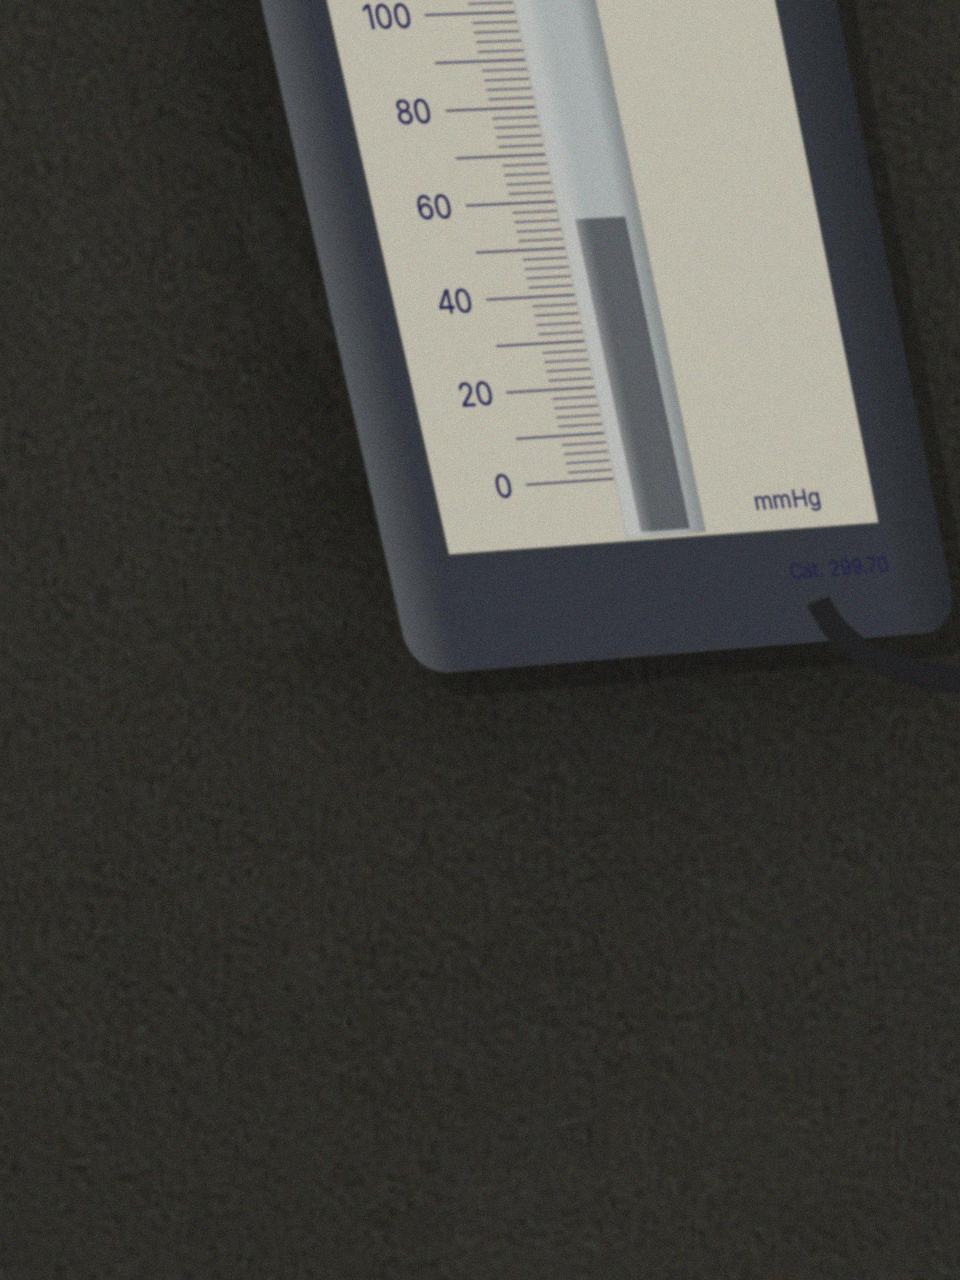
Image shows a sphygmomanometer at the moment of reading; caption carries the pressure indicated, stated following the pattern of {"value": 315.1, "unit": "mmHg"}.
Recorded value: {"value": 56, "unit": "mmHg"}
